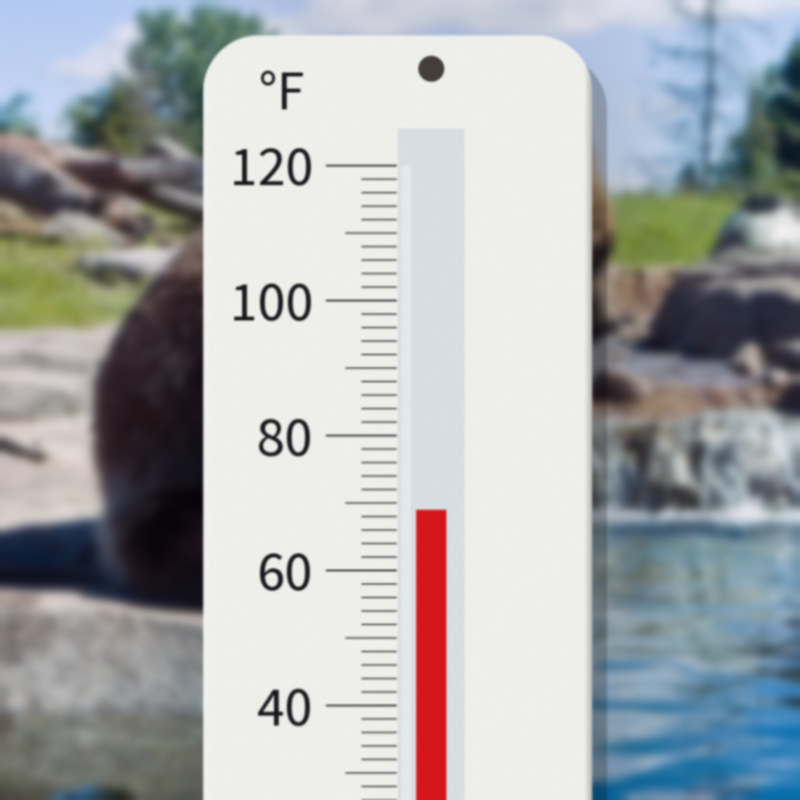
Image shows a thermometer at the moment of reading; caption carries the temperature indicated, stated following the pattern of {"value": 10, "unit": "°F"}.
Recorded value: {"value": 69, "unit": "°F"}
